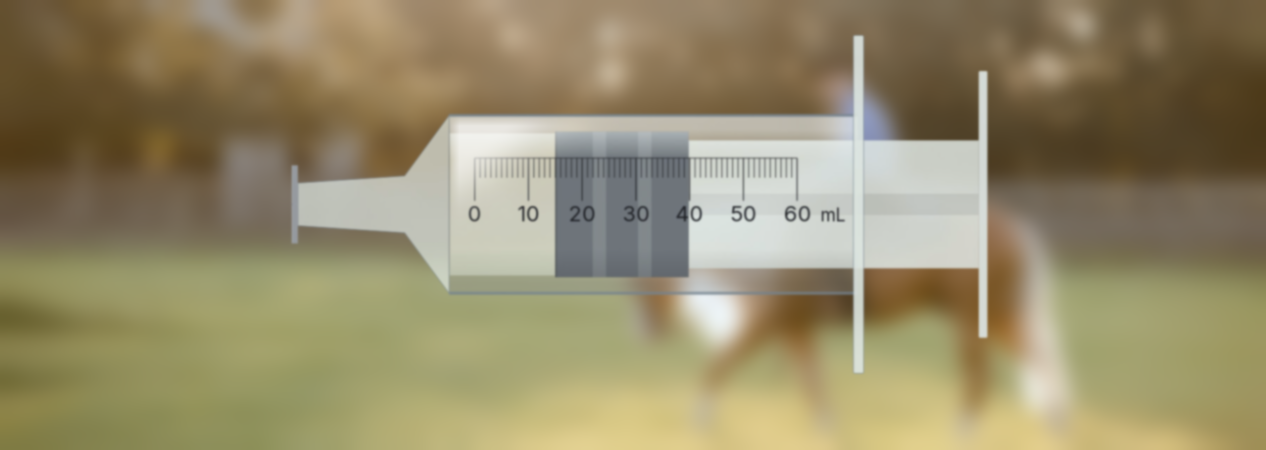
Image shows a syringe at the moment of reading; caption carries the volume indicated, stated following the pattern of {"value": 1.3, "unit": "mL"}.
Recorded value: {"value": 15, "unit": "mL"}
